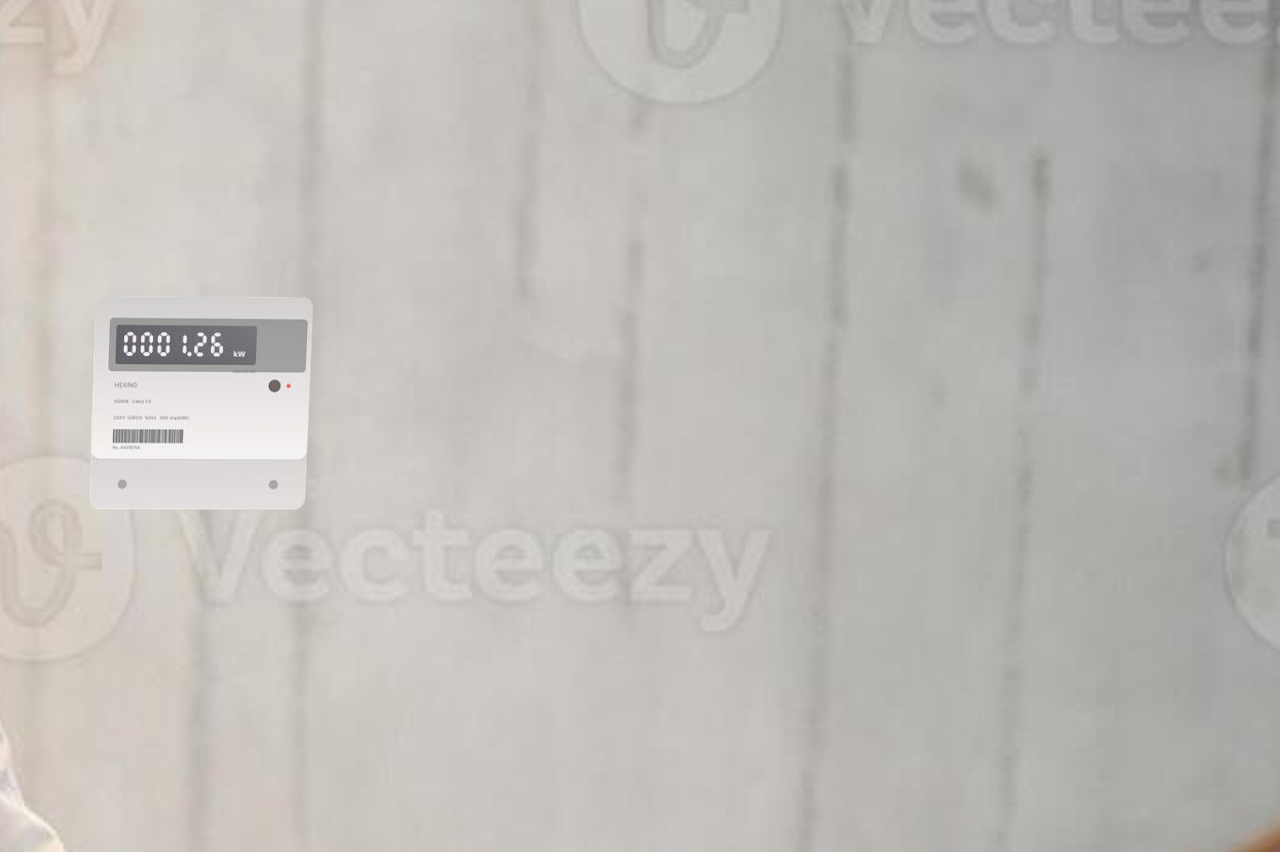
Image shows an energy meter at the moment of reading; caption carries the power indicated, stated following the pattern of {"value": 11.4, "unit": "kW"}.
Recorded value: {"value": 1.26, "unit": "kW"}
